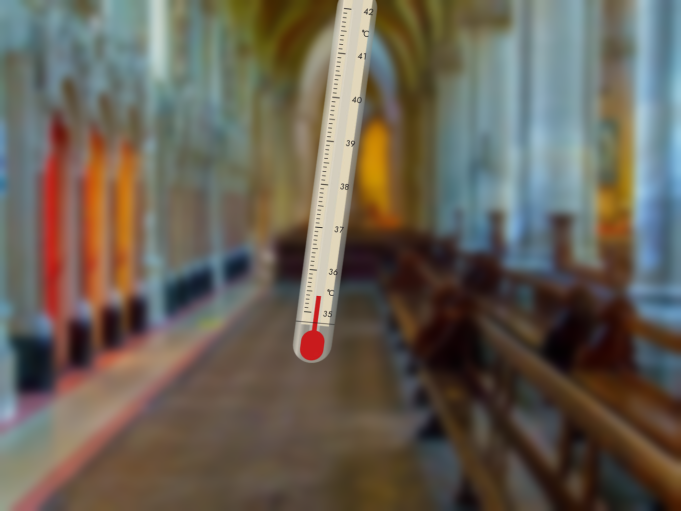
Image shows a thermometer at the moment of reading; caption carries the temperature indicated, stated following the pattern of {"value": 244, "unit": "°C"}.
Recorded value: {"value": 35.4, "unit": "°C"}
